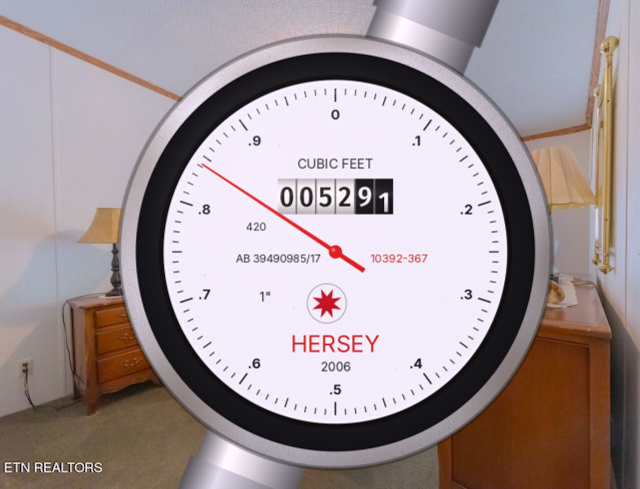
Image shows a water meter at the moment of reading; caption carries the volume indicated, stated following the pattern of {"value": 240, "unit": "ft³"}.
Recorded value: {"value": 5290.84, "unit": "ft³"}
